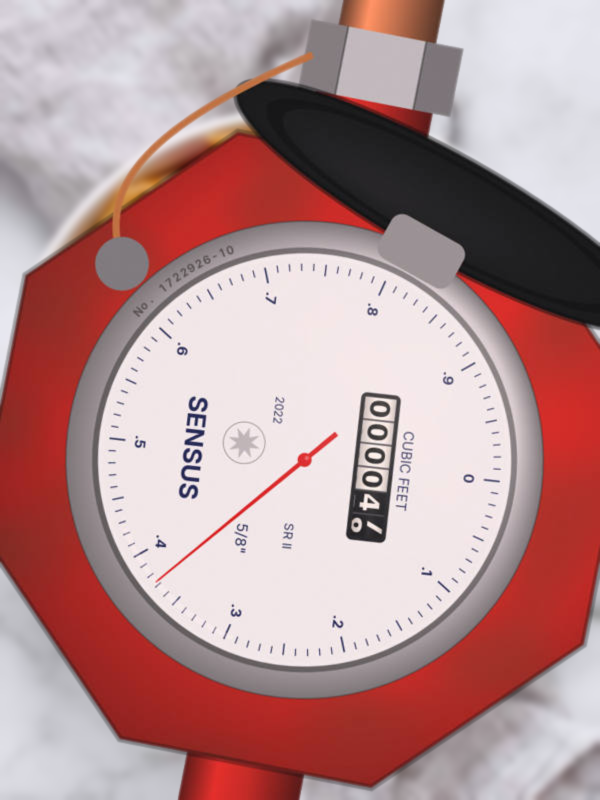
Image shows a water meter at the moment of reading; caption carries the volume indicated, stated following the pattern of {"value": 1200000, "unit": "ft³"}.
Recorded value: {"value": 47.37, "unit": "ft³"}
